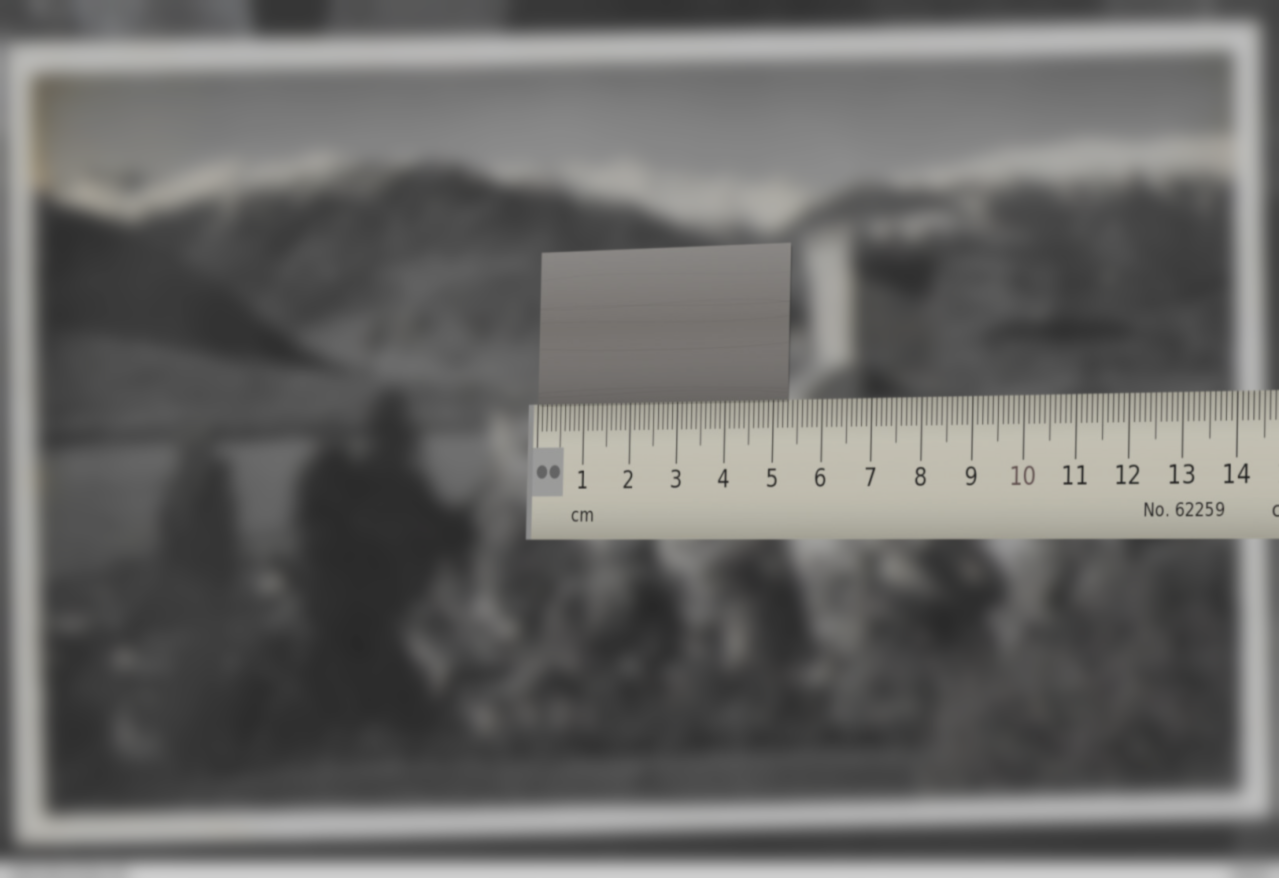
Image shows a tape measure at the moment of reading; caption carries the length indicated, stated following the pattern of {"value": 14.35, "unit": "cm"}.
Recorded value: {"value": 5.3, "unit": "cm"}
